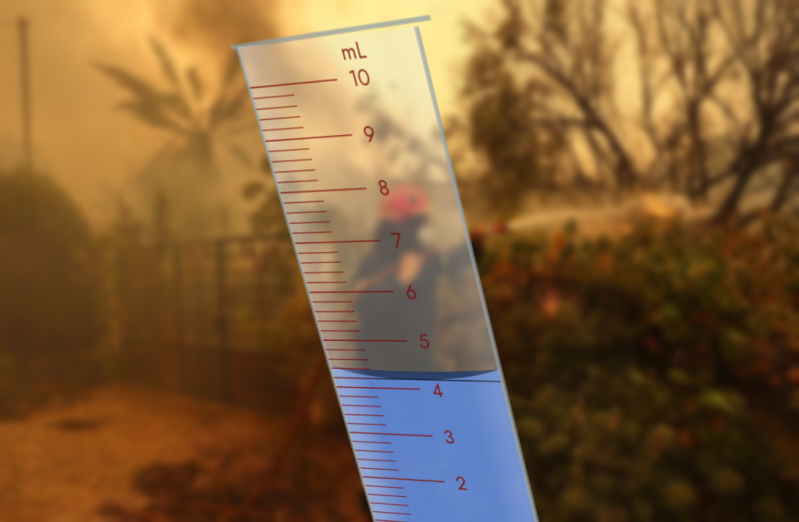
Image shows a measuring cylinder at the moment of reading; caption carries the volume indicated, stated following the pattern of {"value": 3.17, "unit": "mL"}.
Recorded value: {"value": 4.2, "unit": "mL"}
